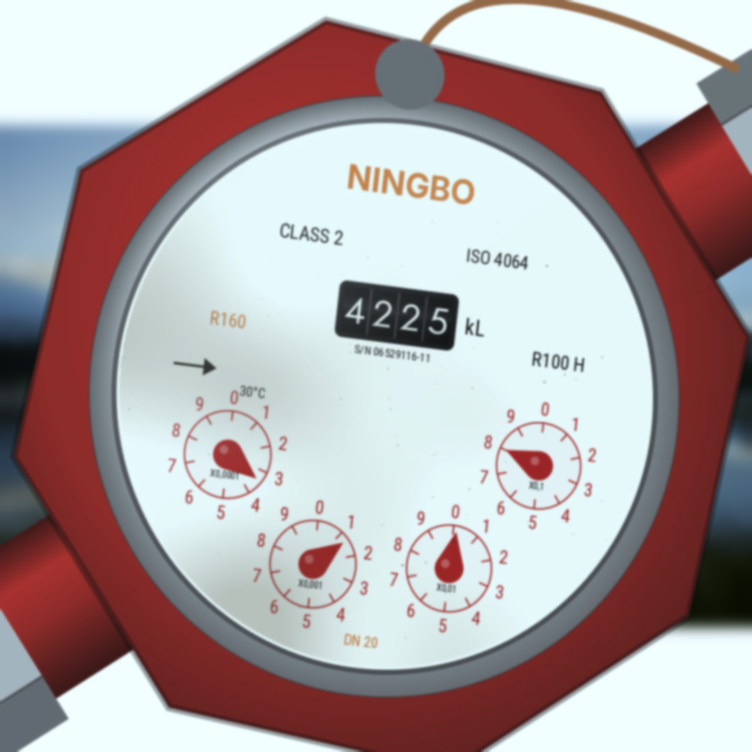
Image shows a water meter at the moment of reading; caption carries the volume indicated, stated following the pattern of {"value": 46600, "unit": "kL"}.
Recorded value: {"value": 4225.8013, "unit": "kL"}
